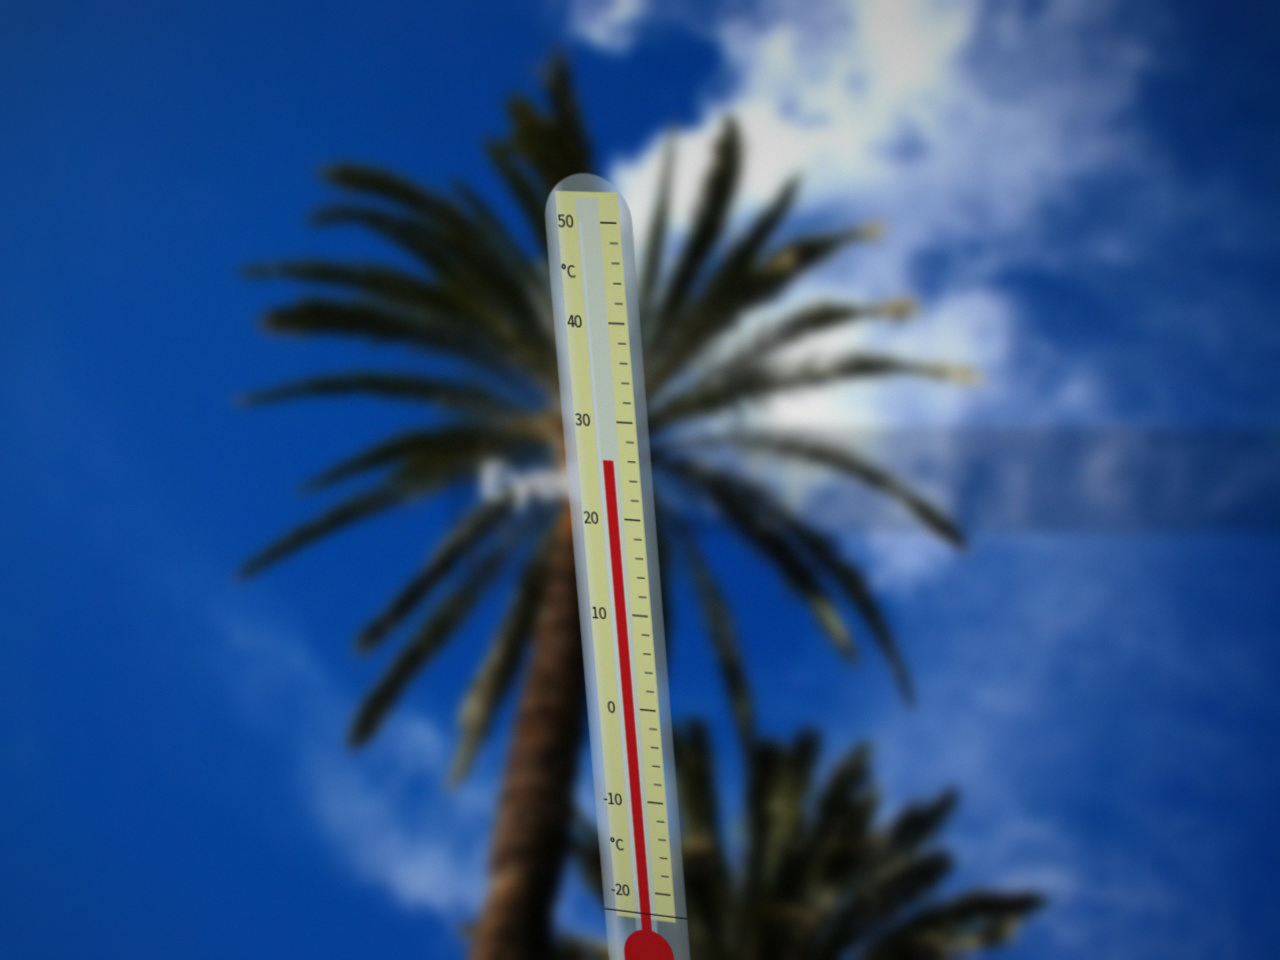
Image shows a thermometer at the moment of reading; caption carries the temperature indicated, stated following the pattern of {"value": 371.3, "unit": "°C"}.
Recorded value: {"value": 26, "unit": "°C"}
